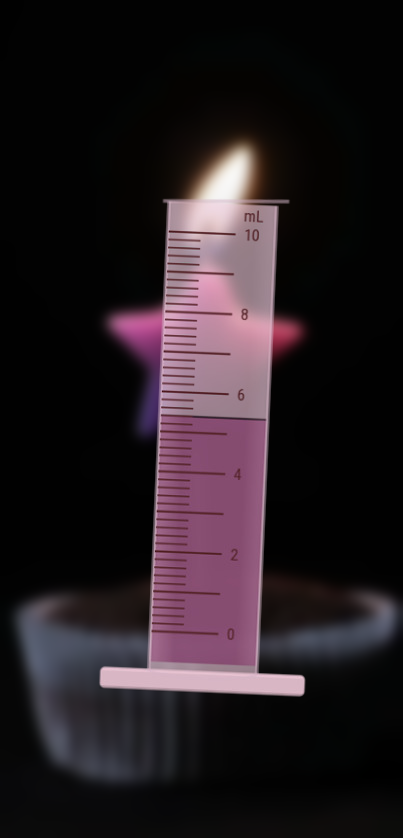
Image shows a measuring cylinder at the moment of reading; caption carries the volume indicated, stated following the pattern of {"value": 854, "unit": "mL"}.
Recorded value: {"value": 5.4, "unit": "mL"}
